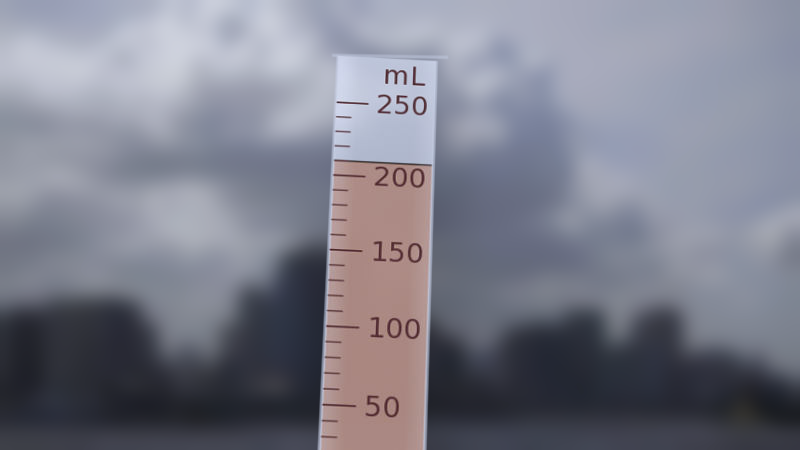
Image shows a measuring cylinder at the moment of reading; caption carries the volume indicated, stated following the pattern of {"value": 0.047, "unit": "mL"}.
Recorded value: {"value": 210, "unit": "mL"}
